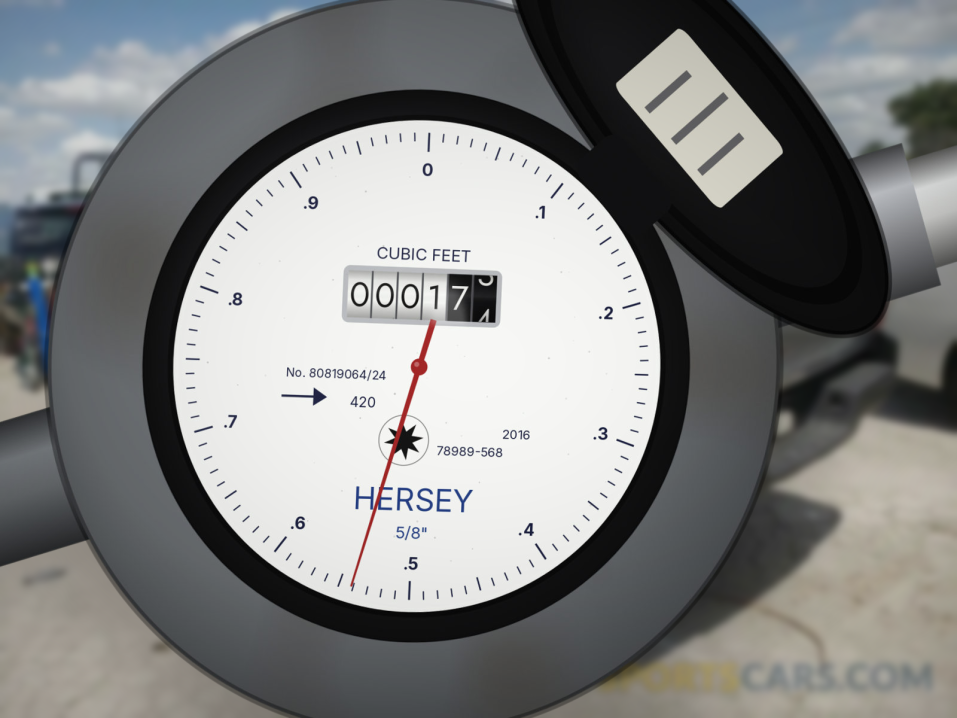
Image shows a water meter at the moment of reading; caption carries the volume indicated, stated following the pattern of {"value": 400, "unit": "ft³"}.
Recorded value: {"value": 173.54, "unit": "ft³"}
